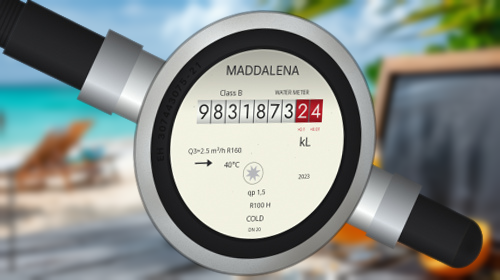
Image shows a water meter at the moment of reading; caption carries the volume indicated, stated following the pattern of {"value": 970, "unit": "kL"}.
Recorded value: {"value": 9831873.24, "unit": "kL"}
